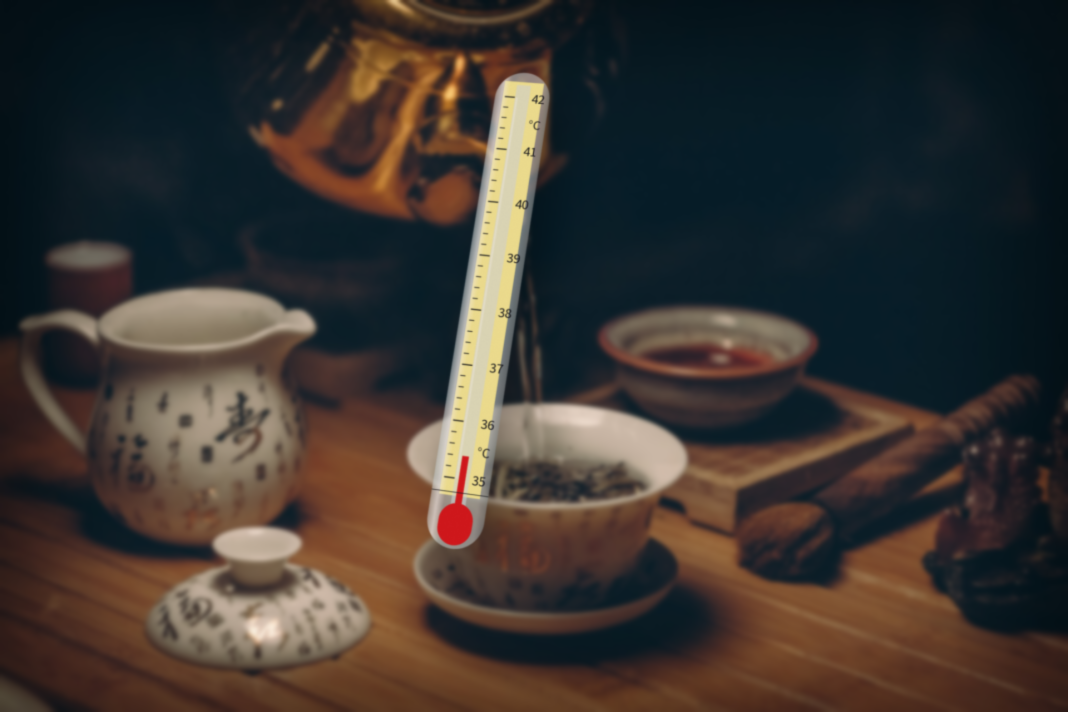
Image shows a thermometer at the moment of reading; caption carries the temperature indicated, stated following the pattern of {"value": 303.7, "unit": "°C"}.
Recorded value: {"value": 35.4, "unit": "°C"}
